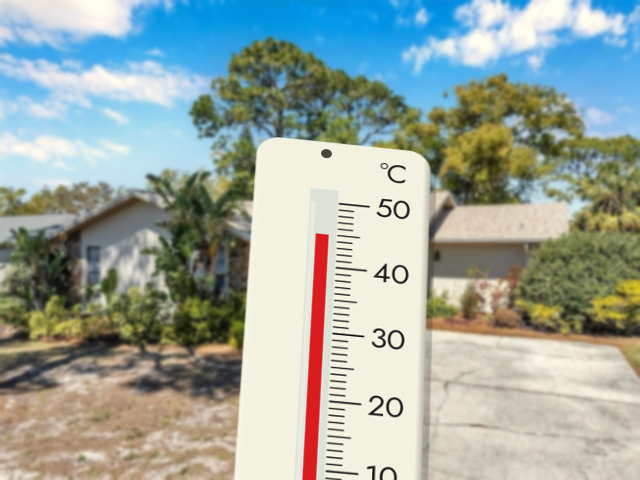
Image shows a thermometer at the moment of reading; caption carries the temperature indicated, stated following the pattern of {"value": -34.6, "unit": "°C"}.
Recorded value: {"value": 45, "unit": "°C"}
